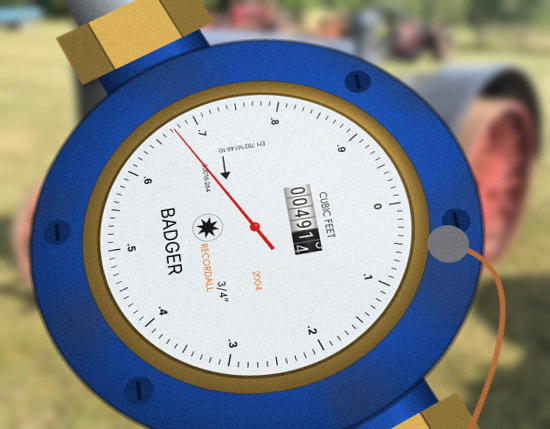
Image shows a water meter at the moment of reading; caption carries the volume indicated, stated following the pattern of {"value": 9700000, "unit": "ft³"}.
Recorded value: {"value": 4913.67, "unit": "ft³"}
